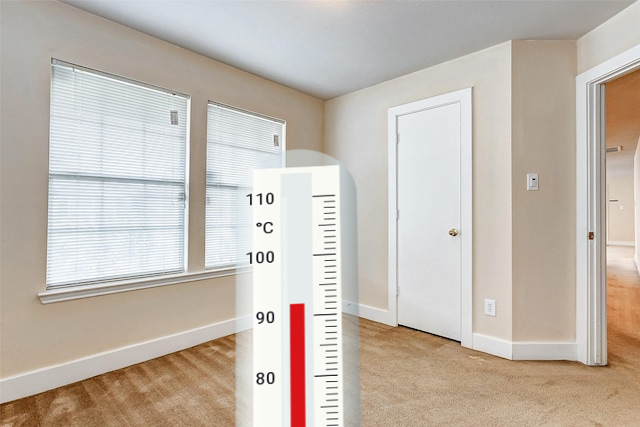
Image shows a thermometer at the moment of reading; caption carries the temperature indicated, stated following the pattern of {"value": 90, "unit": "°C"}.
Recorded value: {"value": 92, "unit": "°C"}
